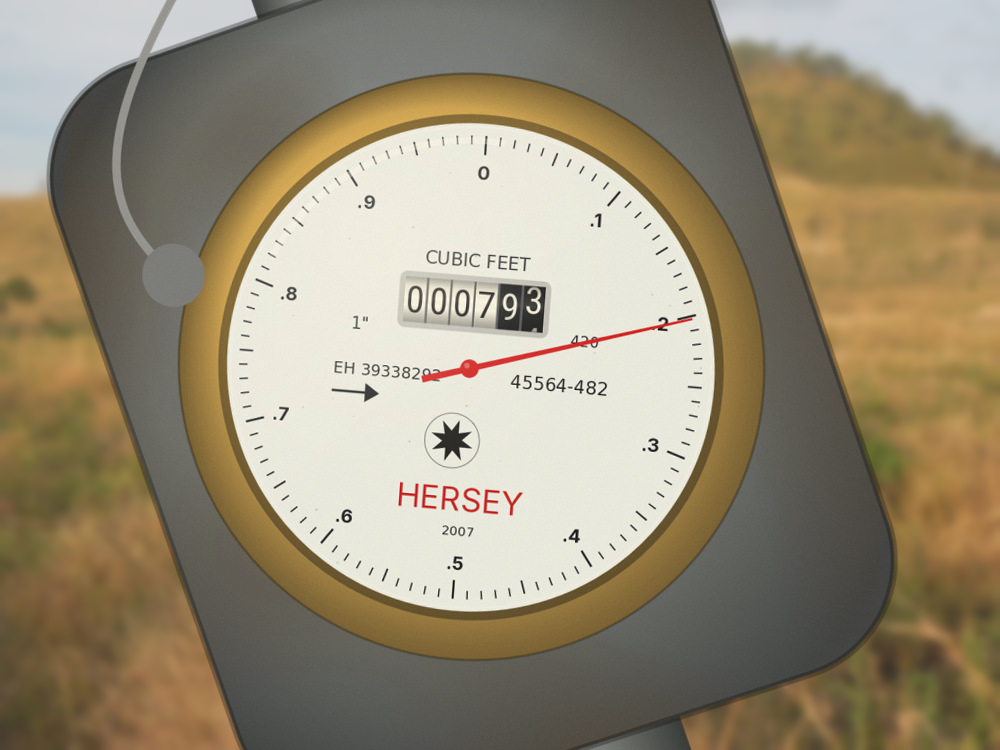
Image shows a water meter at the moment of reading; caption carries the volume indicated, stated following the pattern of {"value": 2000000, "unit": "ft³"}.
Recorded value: {"value": 793.20, "unit": "ft³"}
